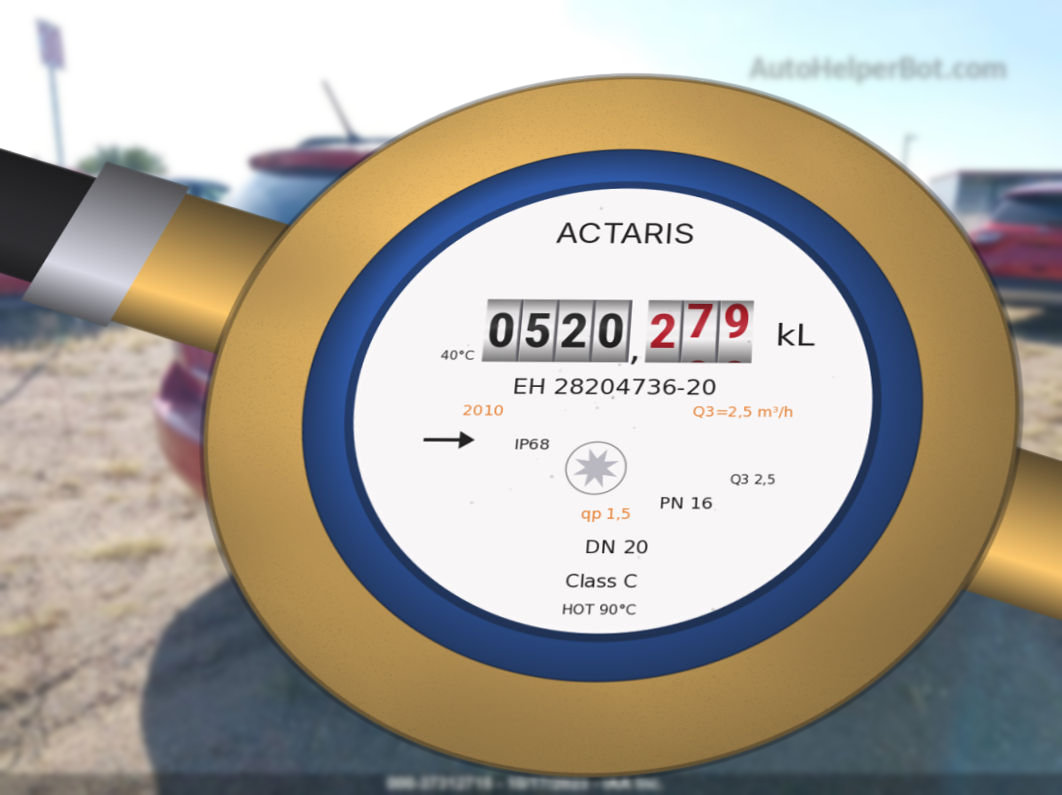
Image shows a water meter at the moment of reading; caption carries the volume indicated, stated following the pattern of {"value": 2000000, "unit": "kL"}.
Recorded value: {"value": 520.279, "unit": "kL"}
